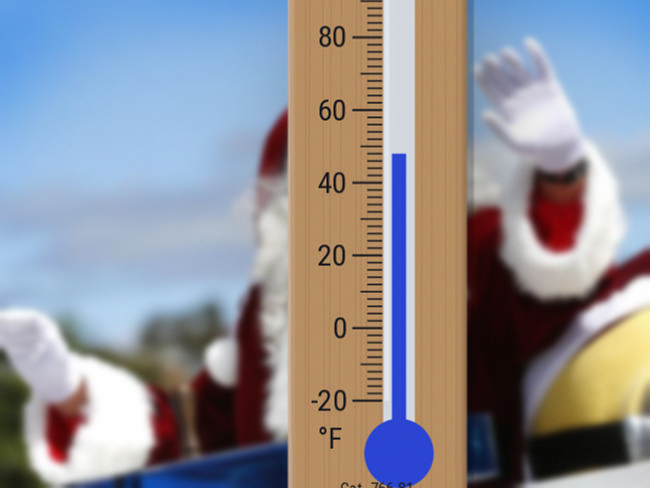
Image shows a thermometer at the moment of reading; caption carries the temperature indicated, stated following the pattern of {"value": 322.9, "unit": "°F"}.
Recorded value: {"value": 48, "unit": "°F"}
